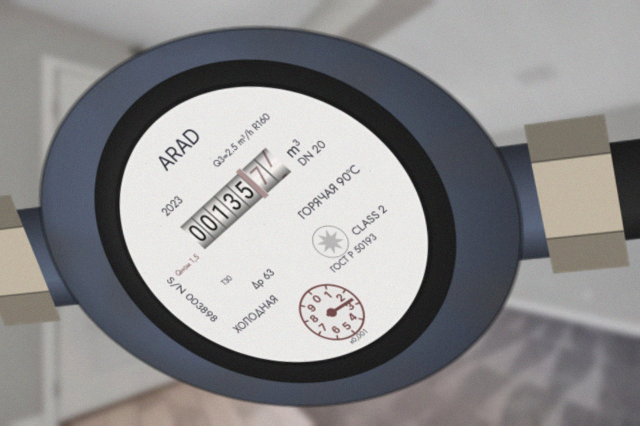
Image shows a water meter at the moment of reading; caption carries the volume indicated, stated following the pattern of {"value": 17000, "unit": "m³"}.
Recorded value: {"value": 135.772, "unit": "m³"}
